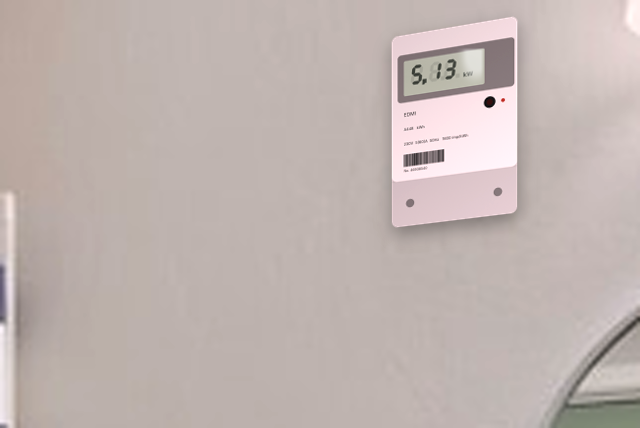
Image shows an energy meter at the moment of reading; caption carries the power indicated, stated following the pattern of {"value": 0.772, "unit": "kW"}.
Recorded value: {"value": 5.13, "unit": "kW"}
